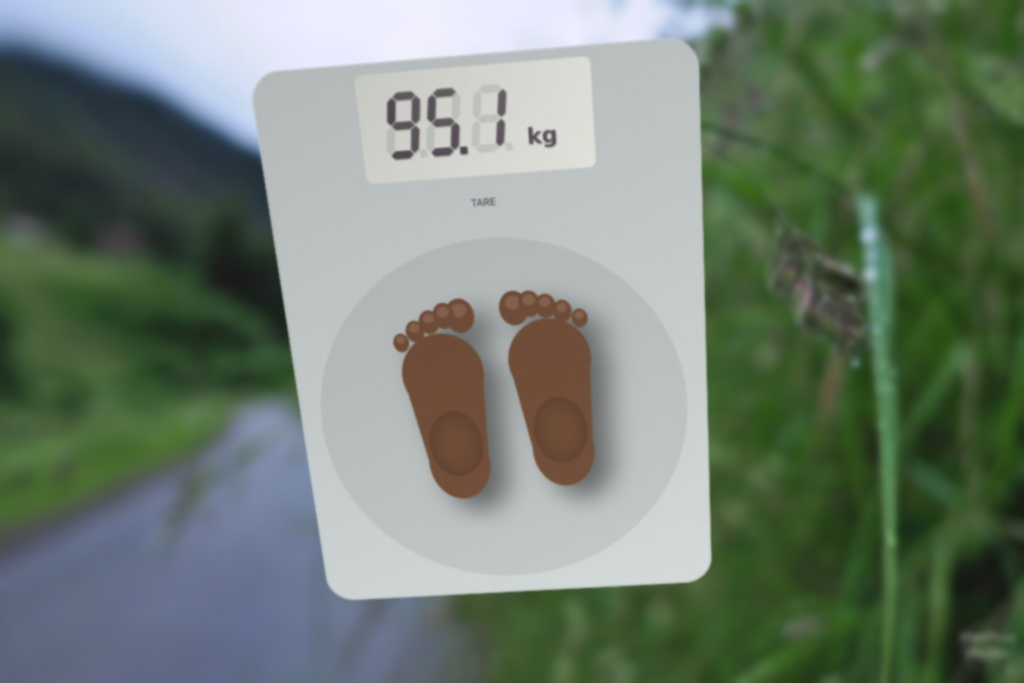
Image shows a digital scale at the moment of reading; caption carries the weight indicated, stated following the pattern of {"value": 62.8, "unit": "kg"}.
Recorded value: {"value": 95.1, "unit": "kg"}
